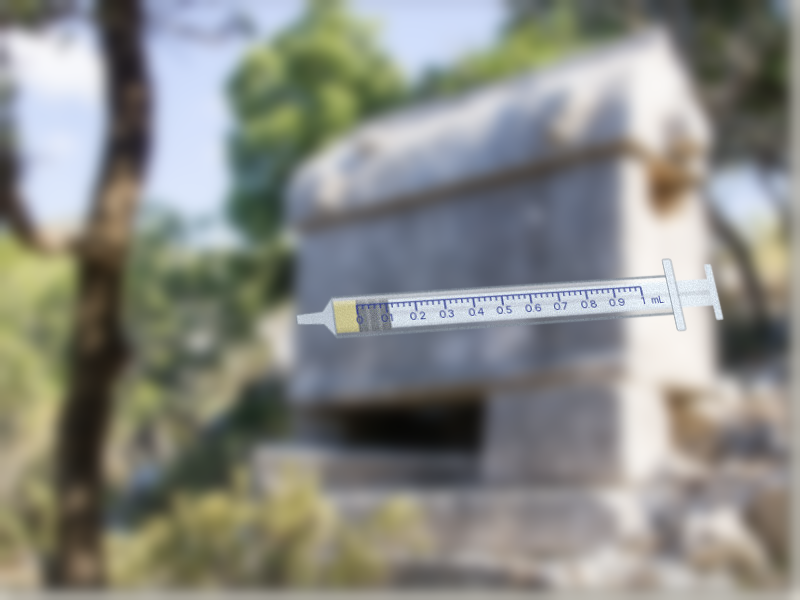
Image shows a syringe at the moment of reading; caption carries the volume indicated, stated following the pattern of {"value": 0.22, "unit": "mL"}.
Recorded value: {"value": 0, "unit": "mL"}
